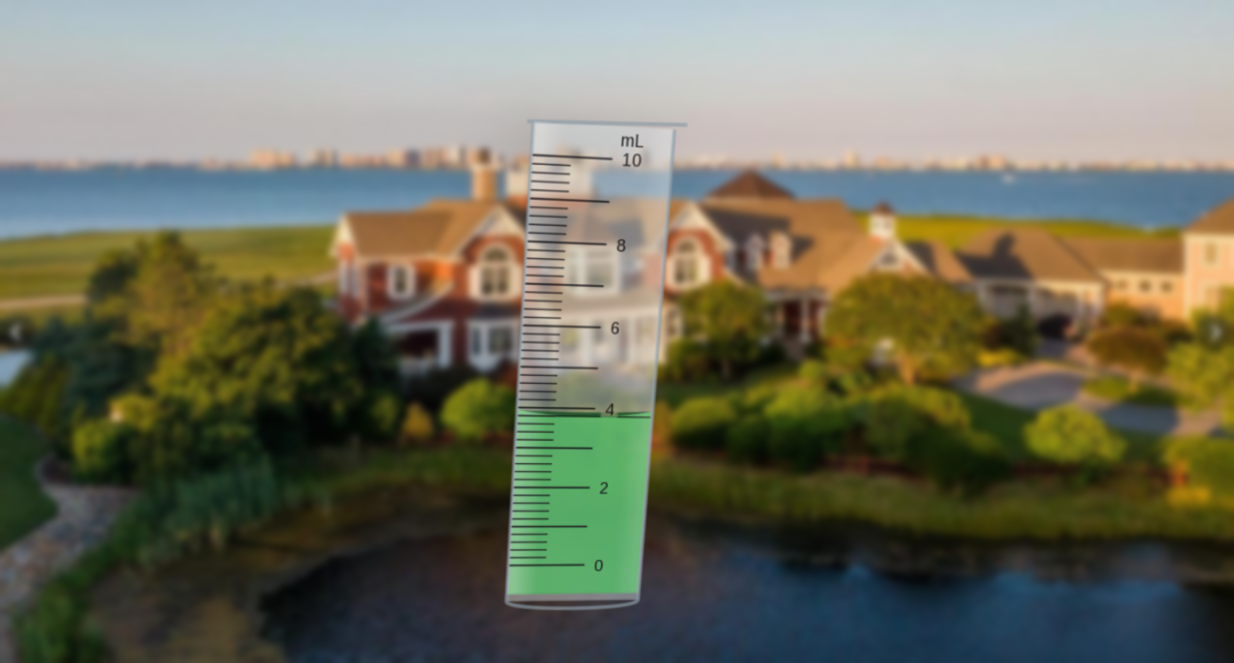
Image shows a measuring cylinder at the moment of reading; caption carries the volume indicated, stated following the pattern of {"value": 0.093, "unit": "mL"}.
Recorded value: {"value": 3.8, "unit": "mL"}
